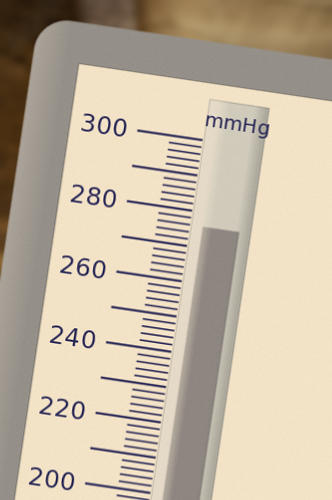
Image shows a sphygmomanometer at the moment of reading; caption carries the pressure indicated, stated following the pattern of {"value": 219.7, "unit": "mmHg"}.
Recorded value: {"value": 276, "unit": "mmHg"}
